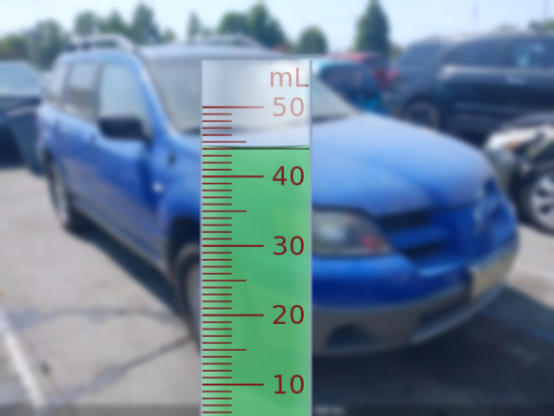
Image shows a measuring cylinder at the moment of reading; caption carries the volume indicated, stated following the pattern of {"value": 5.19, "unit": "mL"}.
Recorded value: {"value": 44, "unit": "mL"}
